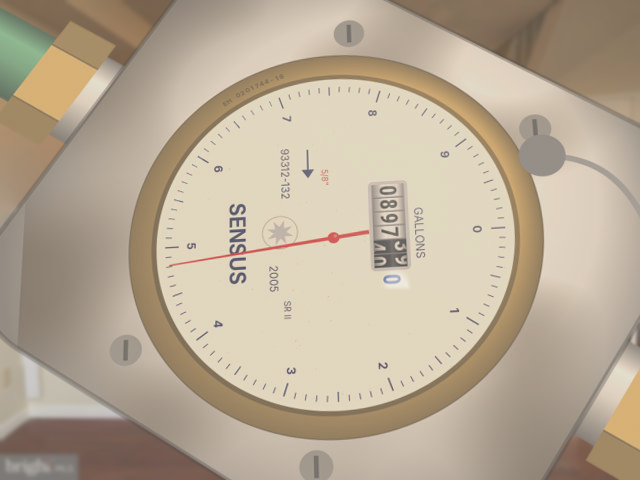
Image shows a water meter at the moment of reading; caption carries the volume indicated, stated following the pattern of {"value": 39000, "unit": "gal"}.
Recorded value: {"value": 897394.8, "unit": "gal"}
